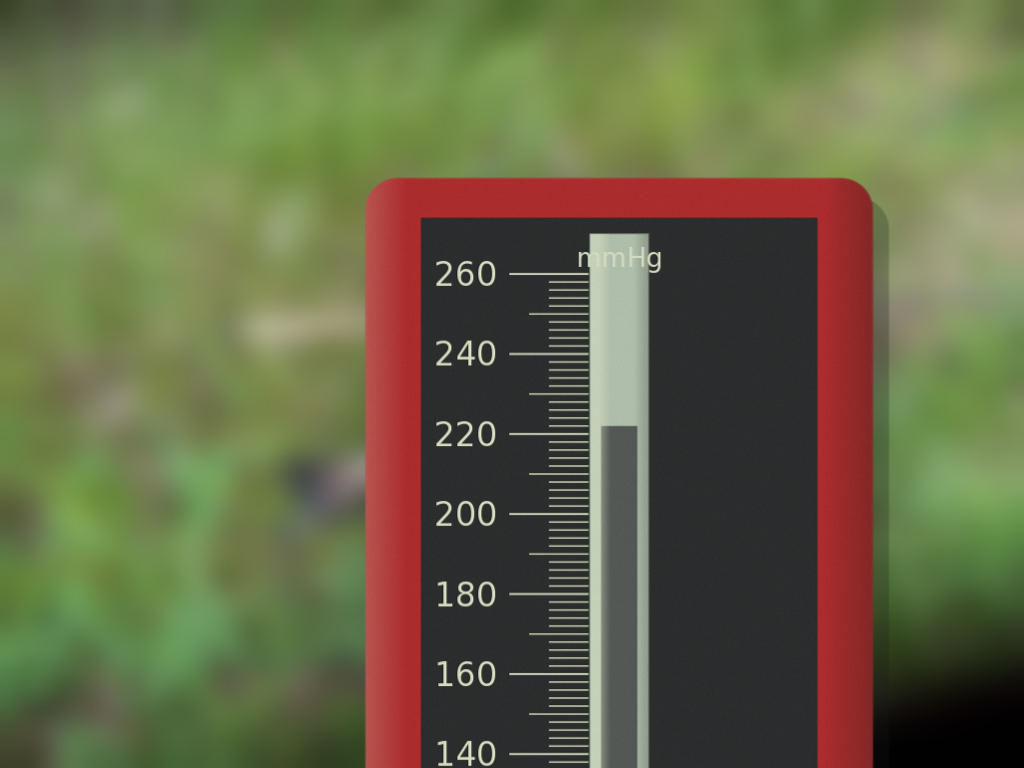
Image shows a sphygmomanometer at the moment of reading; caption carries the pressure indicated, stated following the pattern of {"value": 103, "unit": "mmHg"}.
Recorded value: {"value": 222, "unit": "mmHg"}
